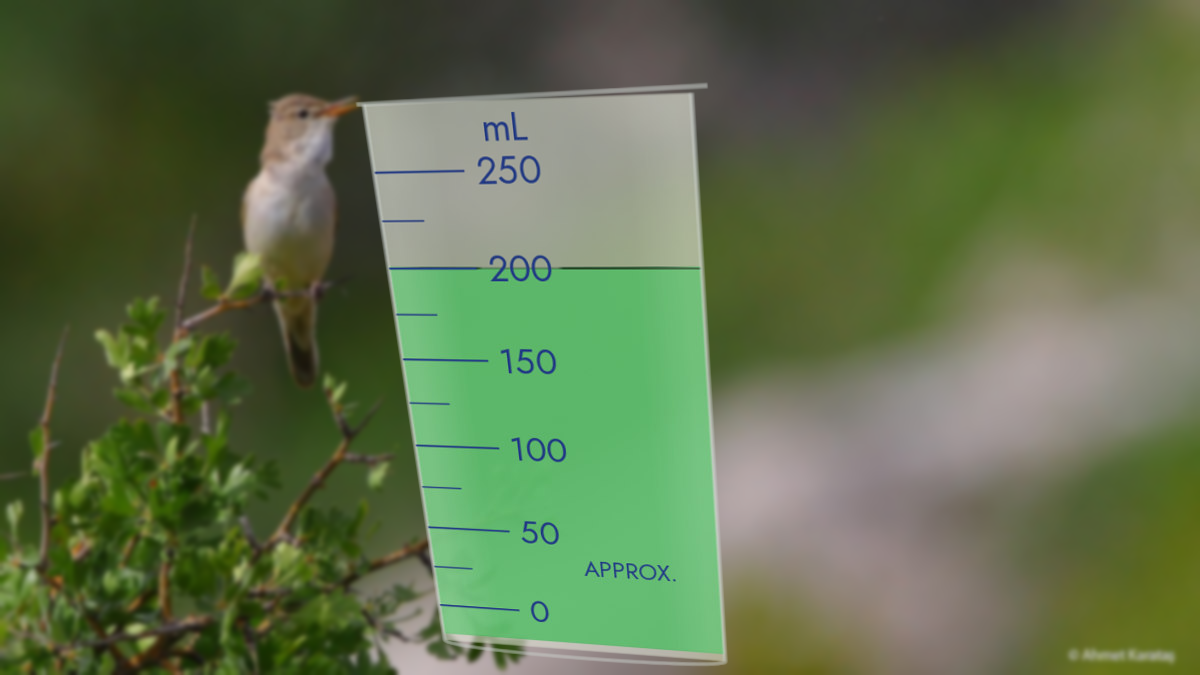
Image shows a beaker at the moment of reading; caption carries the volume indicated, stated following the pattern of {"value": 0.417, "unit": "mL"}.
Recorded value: {"value": 200, "unit": "mL"}
